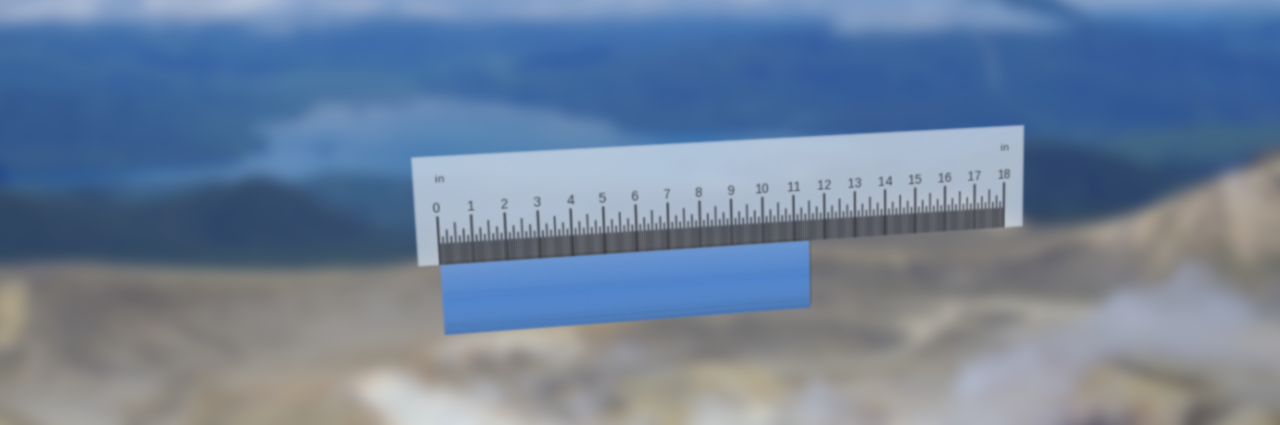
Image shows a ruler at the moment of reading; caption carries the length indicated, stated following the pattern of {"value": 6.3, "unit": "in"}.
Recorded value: {"value": 11.5, "unit": "in"}
